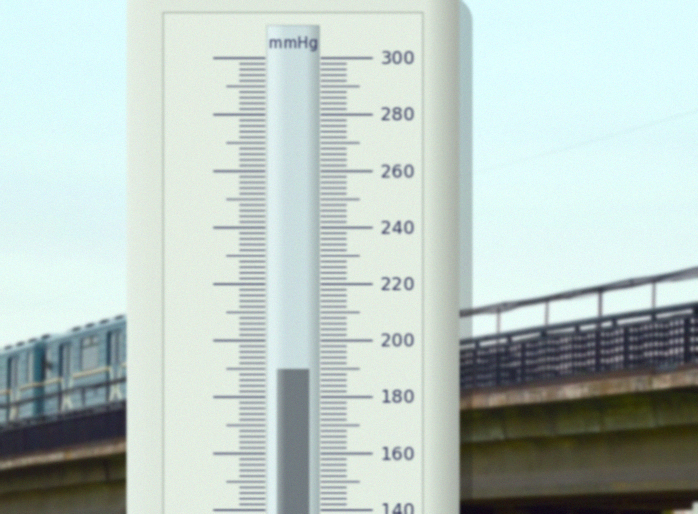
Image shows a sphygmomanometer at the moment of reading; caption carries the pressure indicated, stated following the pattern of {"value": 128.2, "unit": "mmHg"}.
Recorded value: {"value": 190, "unit": "mmHg"}
